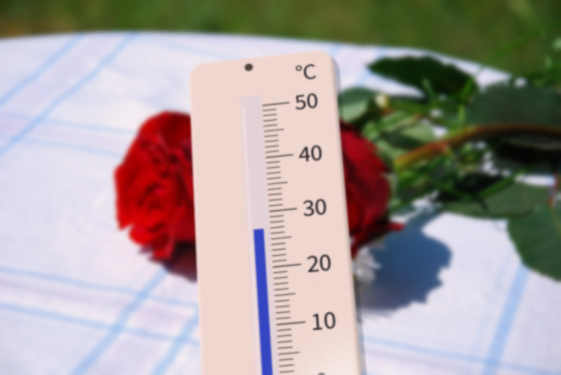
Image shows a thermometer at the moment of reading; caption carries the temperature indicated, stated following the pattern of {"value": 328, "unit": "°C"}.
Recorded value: {"value": 27, "unit": "°C"}
